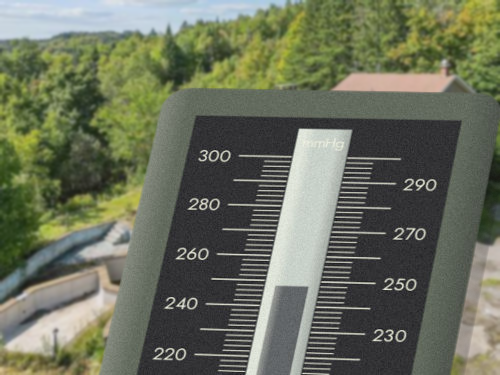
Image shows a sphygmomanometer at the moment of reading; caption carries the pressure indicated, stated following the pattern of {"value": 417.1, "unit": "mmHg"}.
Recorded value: {"value": 248, "unit": "mmHg"}
